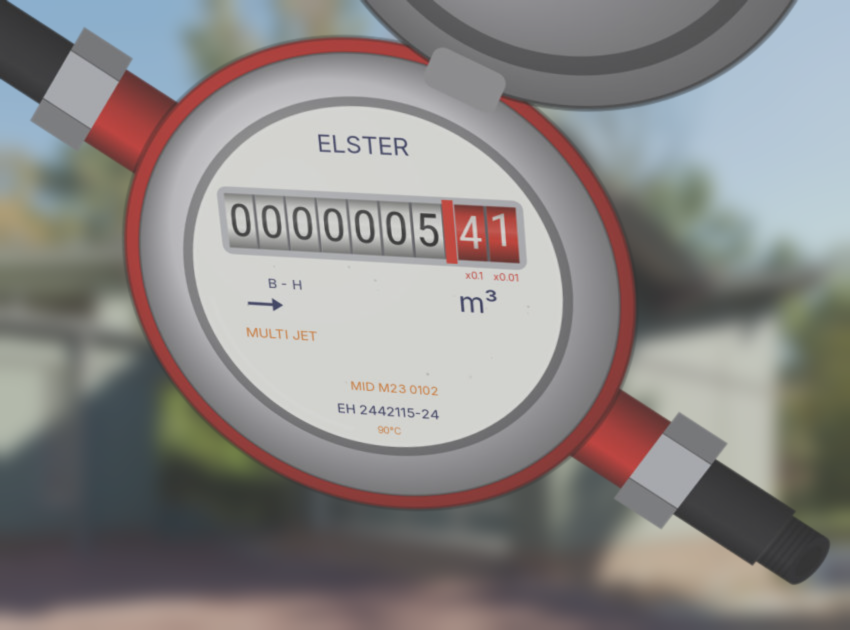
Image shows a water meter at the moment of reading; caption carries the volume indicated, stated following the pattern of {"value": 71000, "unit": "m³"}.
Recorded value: {"value": 5.41, "unit": "m³"}
